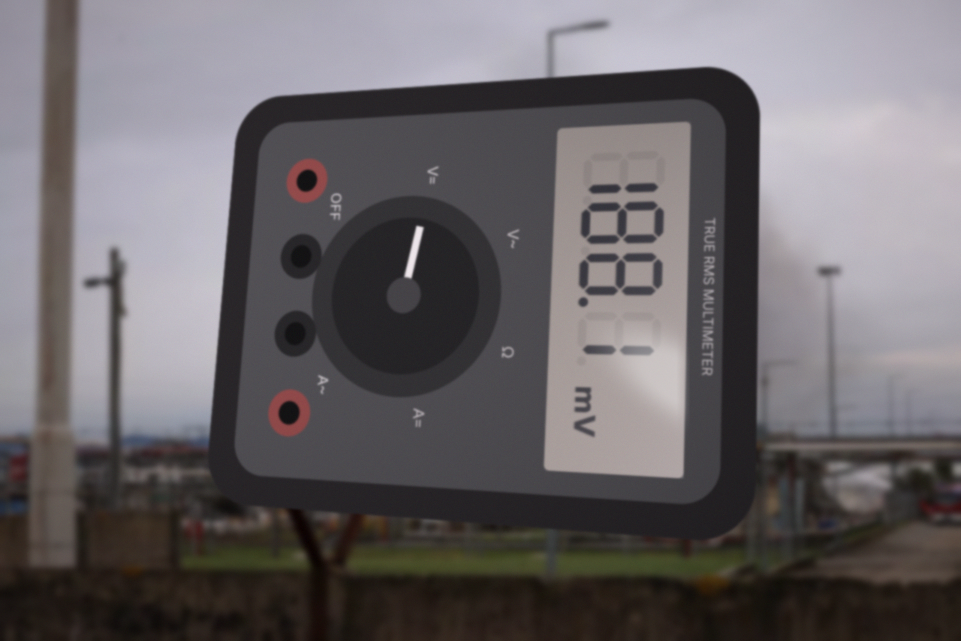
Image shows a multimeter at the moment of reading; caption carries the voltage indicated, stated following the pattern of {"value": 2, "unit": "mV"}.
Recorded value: {"value": 188.1, "unit": "mV"}
